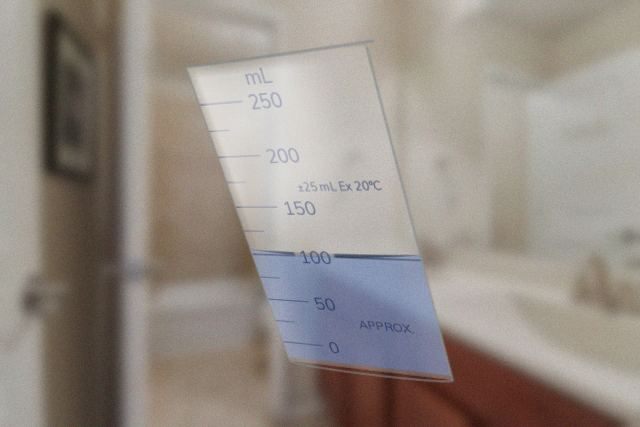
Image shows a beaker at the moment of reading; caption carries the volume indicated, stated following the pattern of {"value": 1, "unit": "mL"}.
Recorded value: {"value": 100, "unit": "mL"}
